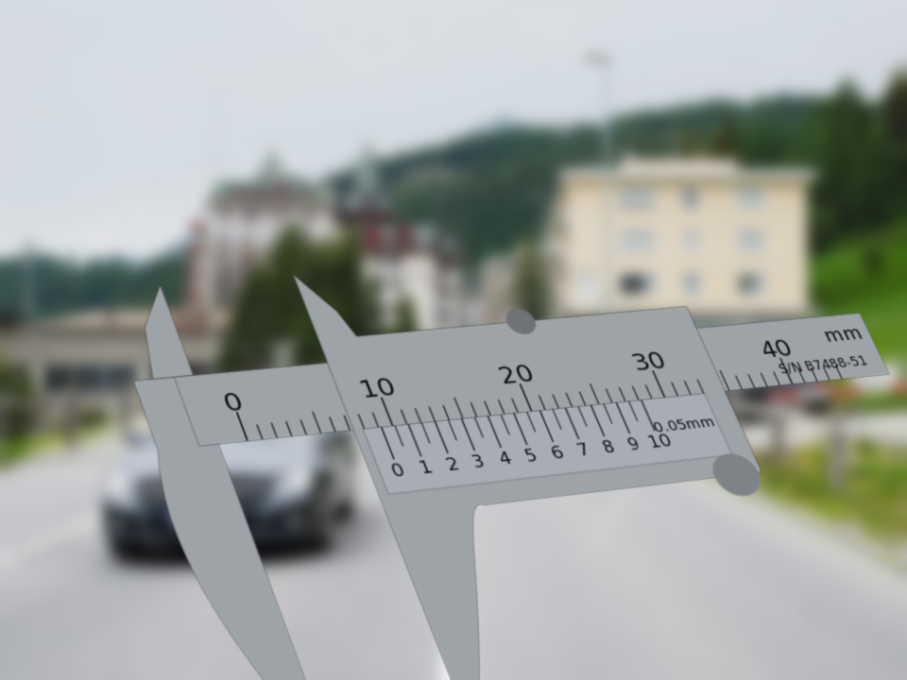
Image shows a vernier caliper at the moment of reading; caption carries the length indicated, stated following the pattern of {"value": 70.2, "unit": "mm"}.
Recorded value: {"value": 9.2, "unit": "mm"}
